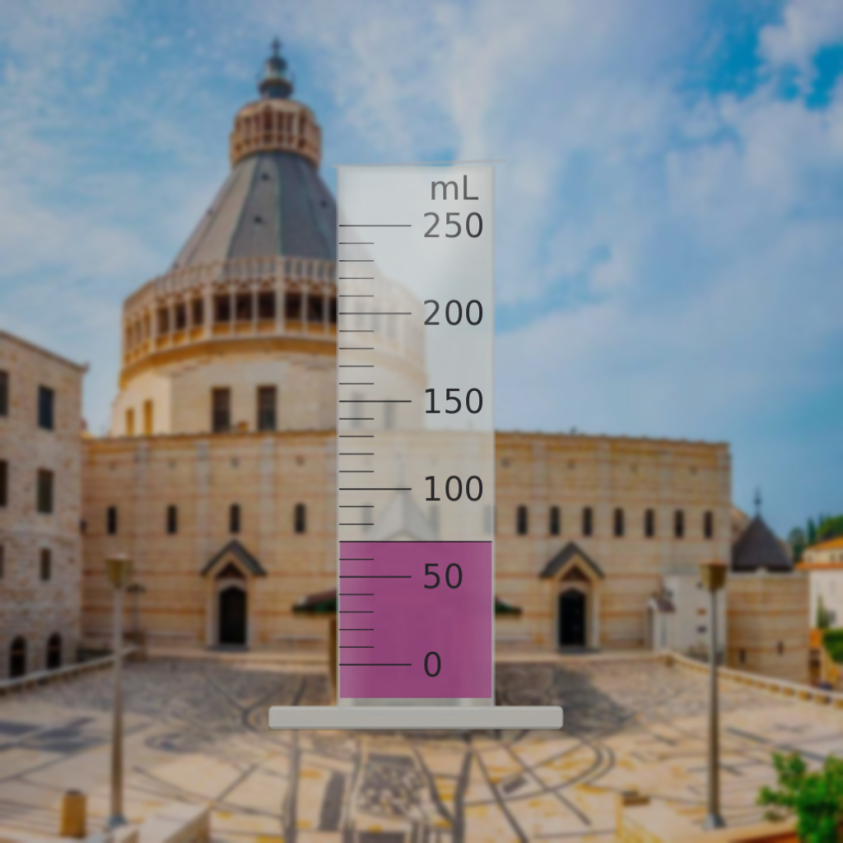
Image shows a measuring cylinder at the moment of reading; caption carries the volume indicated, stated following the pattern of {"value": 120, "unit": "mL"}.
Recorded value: {"value": 70, "unit": "mL"}
